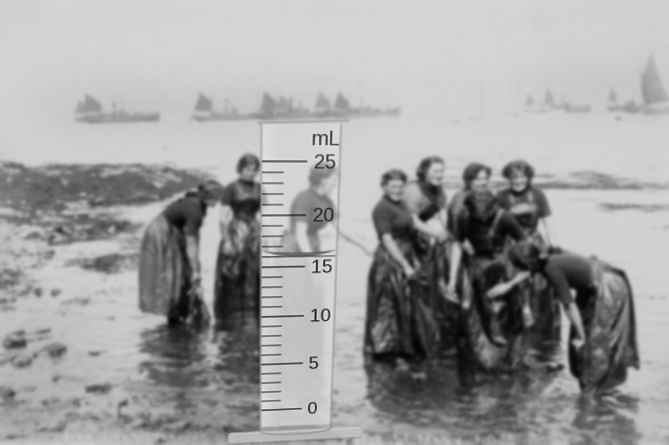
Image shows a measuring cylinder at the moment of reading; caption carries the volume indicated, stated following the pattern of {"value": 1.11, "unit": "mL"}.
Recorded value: {"value": 16, "unit": "mL"}
